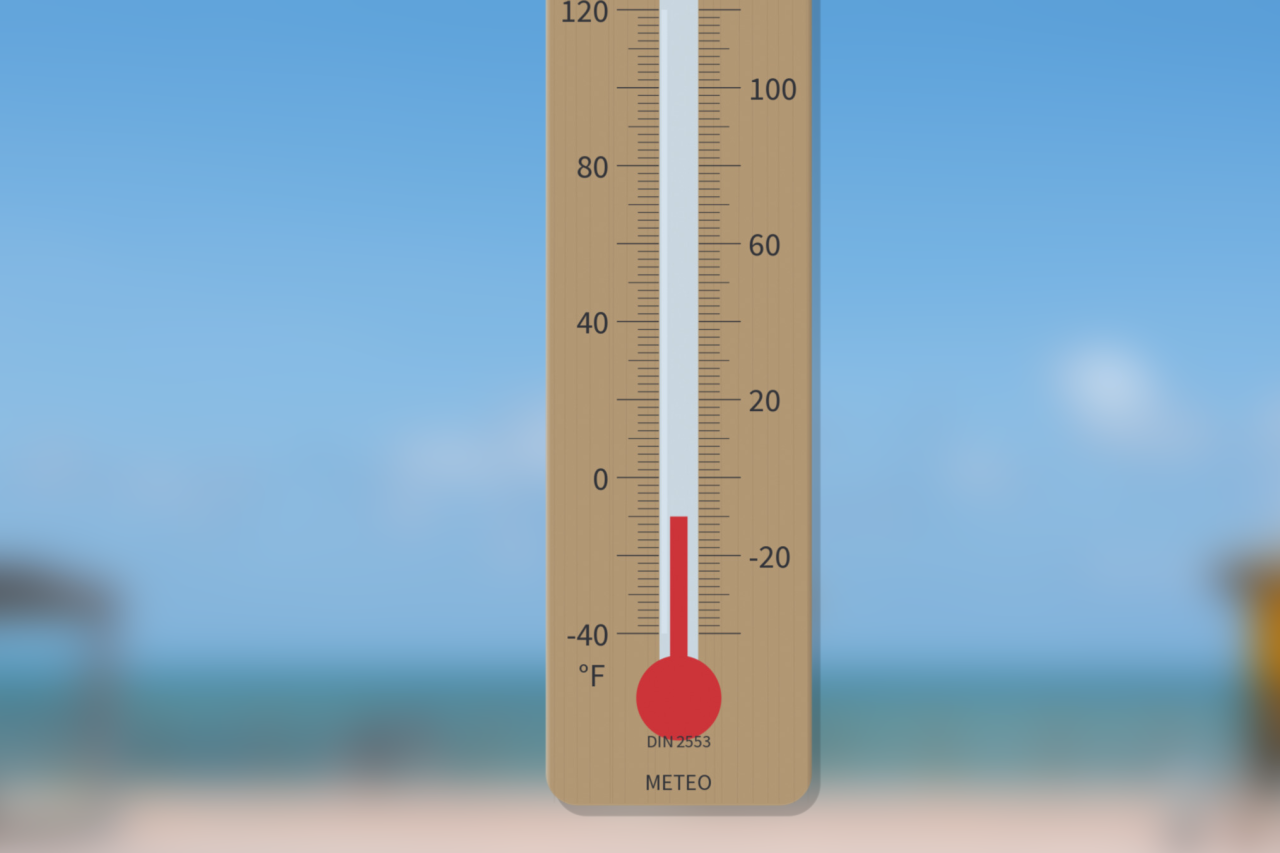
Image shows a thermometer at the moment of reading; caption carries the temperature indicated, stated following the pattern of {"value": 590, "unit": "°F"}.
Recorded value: {"value": -10, "unit": "°F"}
